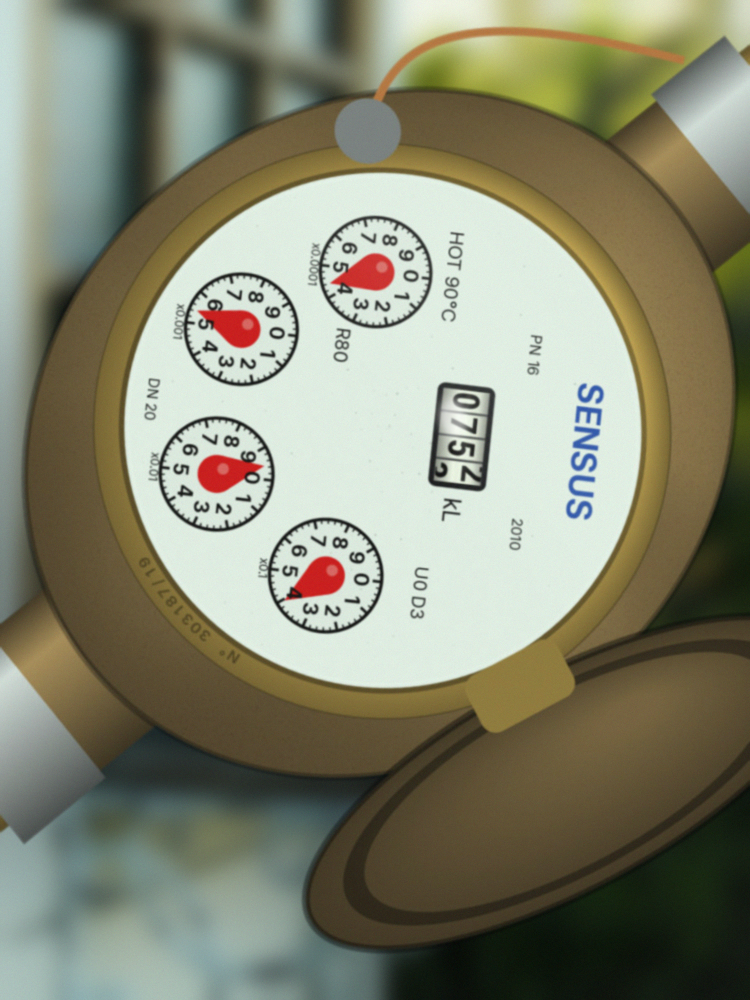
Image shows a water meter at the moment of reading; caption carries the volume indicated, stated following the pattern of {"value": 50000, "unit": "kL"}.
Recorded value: {"value": 752.3954, "unit": "kL"}
